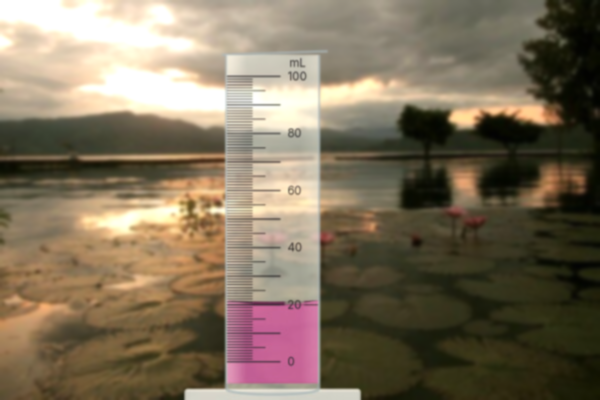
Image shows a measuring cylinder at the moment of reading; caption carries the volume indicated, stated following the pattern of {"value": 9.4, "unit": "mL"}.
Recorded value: {"value": 20, "unit": "mL"}
